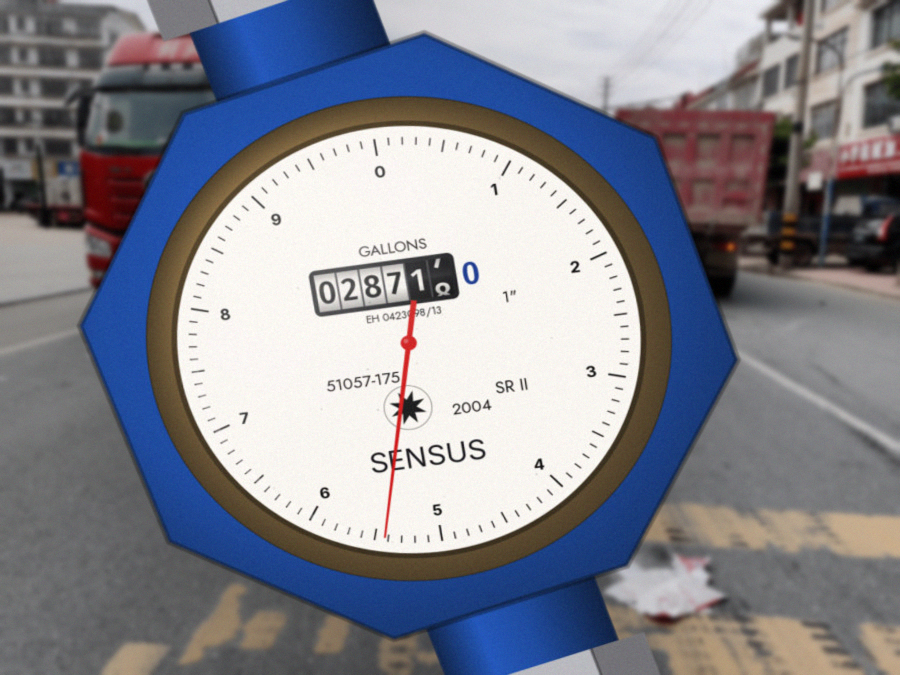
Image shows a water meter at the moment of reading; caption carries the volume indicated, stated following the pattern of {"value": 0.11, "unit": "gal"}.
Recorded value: {"value": 287175.4, "unit": "gal"}
